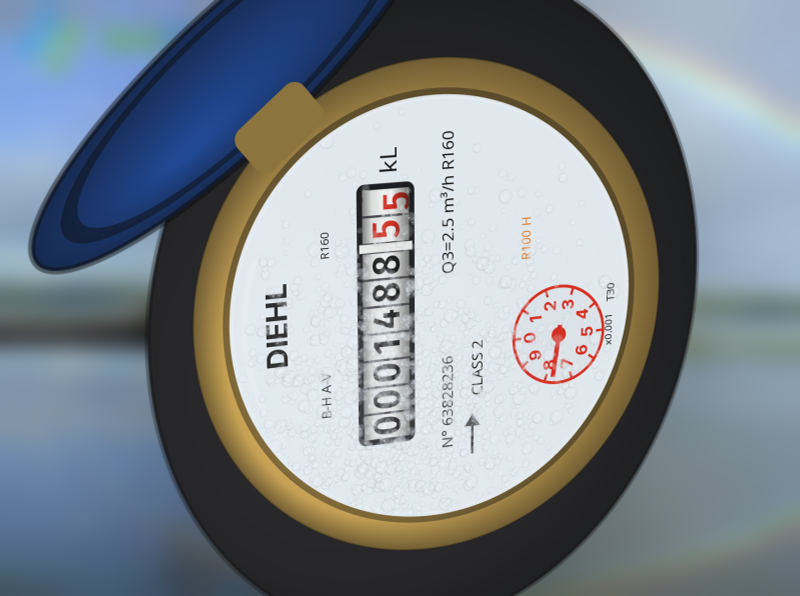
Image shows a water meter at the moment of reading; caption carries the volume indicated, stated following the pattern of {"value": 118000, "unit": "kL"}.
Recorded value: {"value": 1488.547, "unit": "kL"}
